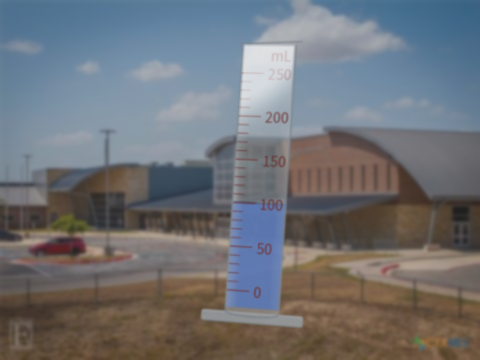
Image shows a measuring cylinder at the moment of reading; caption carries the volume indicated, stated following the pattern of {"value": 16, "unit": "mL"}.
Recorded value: {"value": 100, "unit": "mL"}
